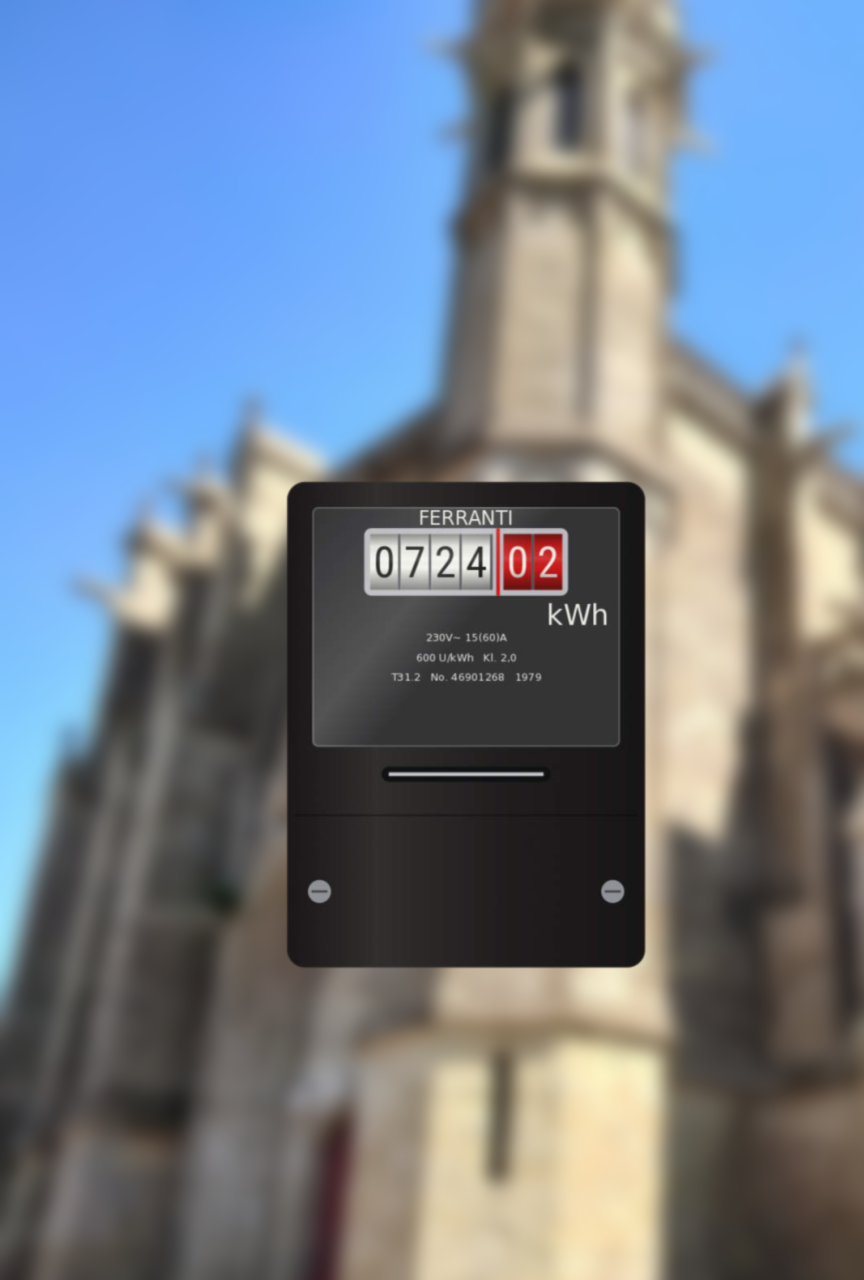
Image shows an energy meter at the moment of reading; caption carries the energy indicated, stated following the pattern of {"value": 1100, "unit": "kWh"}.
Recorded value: {"value": 724.02, "unit": "kWh"}
